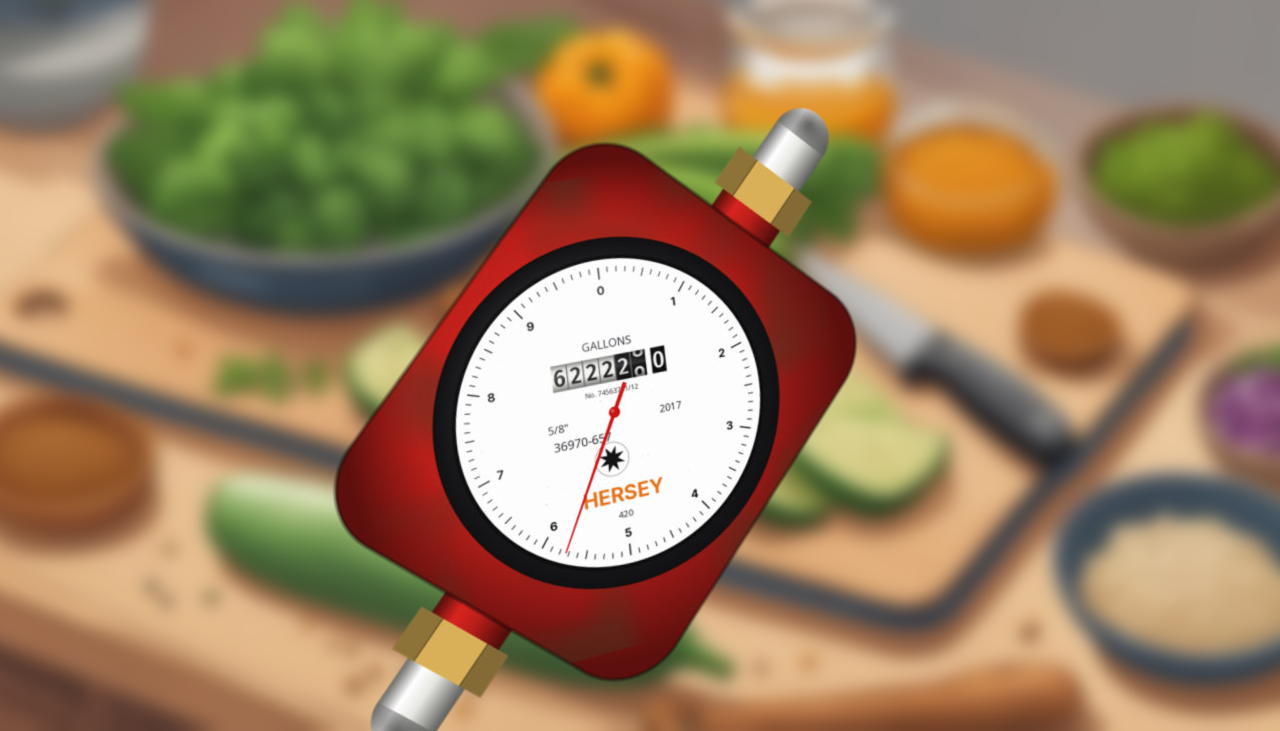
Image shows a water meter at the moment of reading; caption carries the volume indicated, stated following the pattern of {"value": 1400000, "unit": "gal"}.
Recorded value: {"value": 6222285.7, "unit": "gal"}
